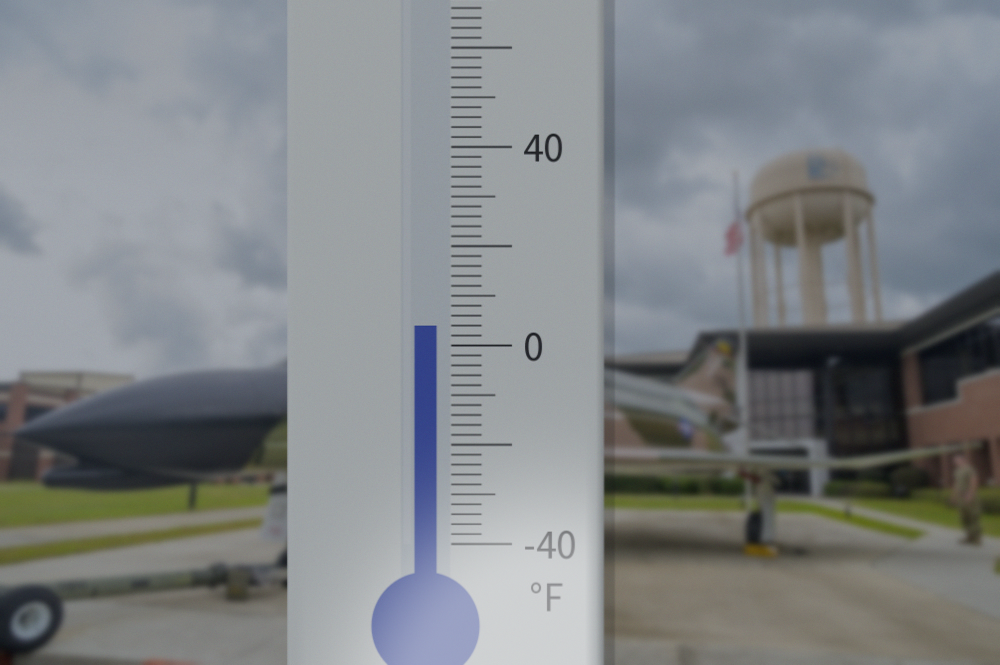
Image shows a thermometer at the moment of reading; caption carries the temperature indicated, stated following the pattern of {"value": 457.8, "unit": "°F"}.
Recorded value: {"value": 4, "unit": "°F"}
